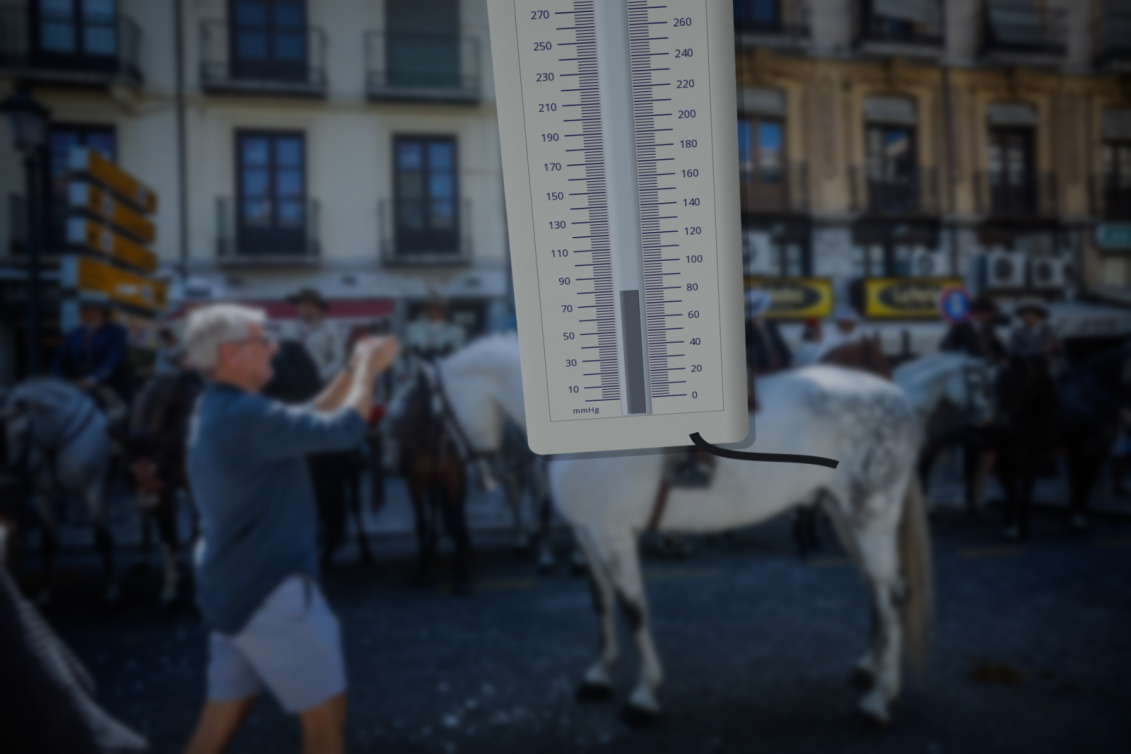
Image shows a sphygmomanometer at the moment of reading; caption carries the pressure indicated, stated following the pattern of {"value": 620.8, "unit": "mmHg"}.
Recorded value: {"value": 80, "unit": "mmHg"}
